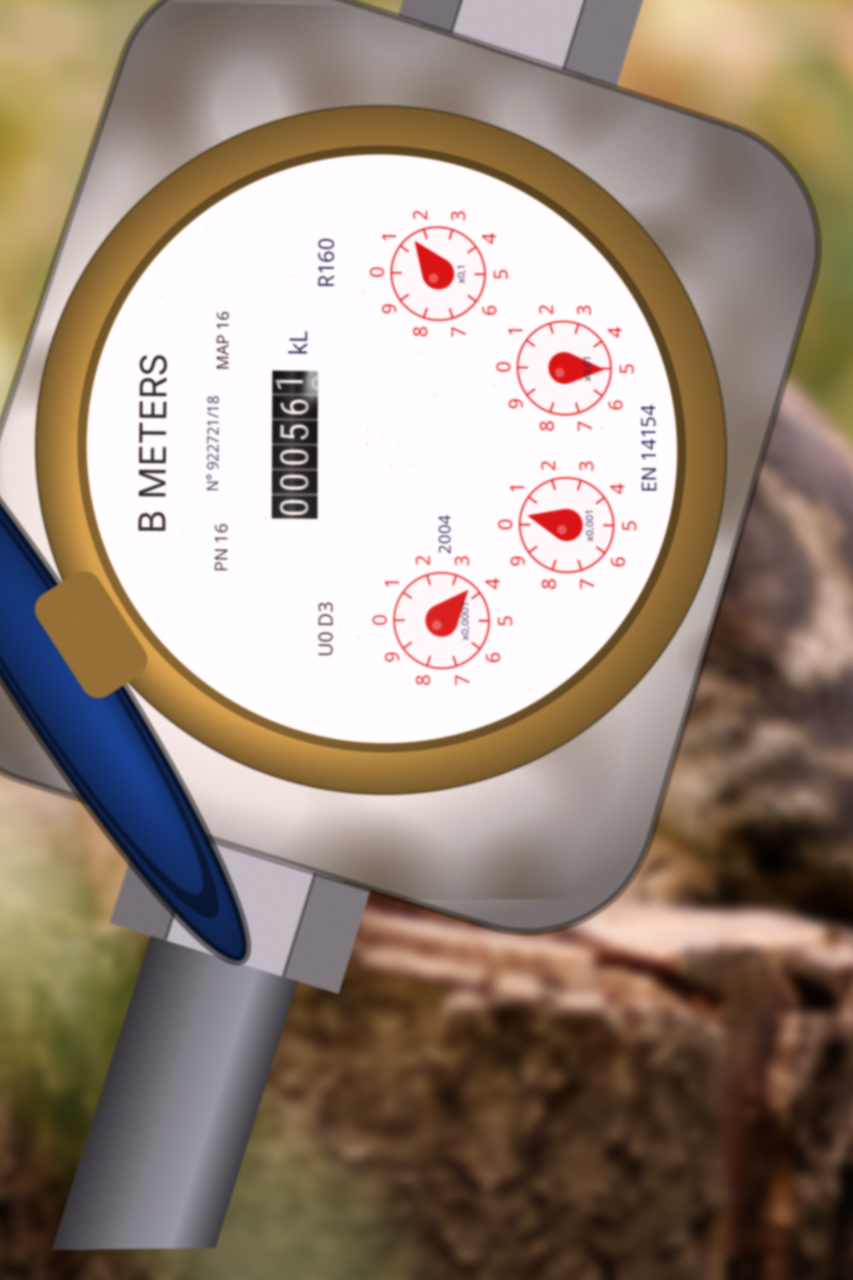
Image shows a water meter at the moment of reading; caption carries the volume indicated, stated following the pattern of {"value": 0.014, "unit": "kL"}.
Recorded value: {"value": 561.1503, "unit": "kL"}
